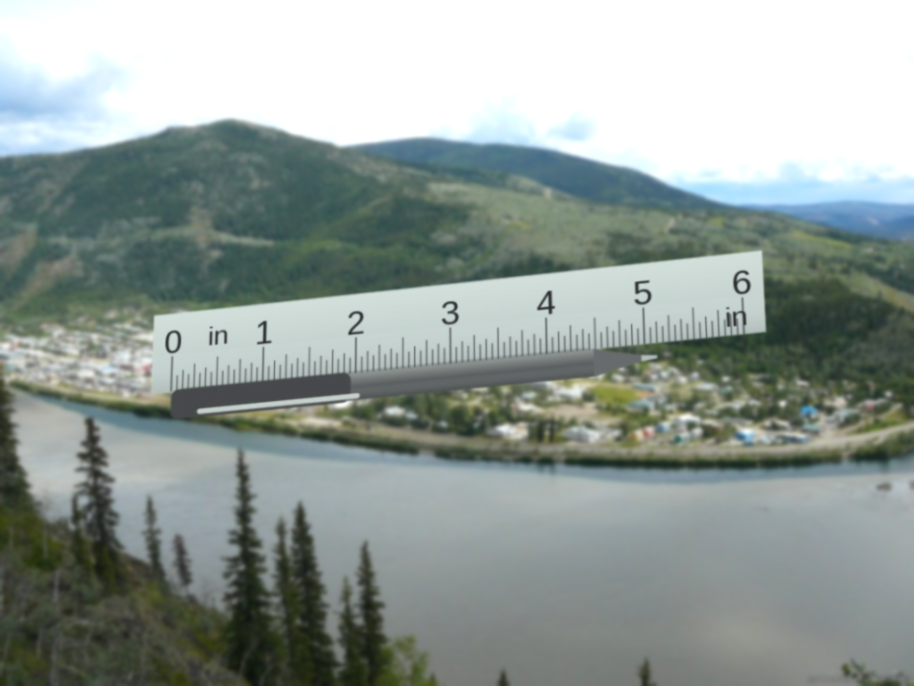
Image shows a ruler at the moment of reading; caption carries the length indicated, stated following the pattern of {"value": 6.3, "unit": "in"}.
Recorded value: {"value": 5.125, "unit": "in"}
